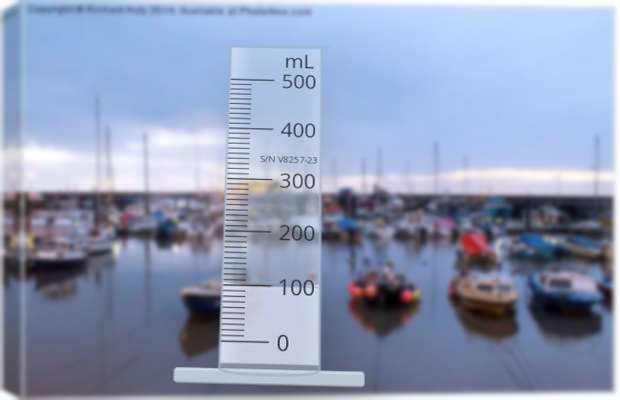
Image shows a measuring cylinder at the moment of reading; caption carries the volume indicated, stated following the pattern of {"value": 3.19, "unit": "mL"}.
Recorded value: {"value": 100, "unit": "mL"}
